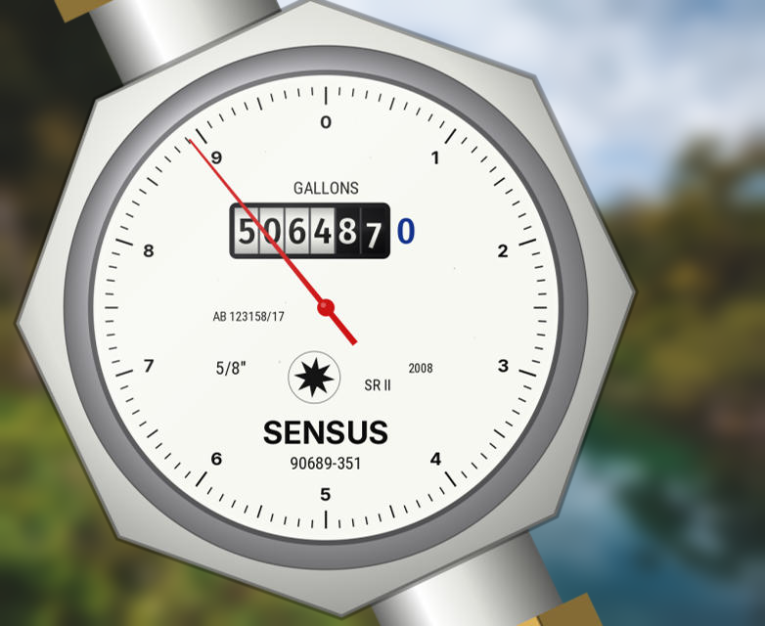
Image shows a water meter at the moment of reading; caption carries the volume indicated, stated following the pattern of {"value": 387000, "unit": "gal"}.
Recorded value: {"value": 5064868.9, "unit": "gal"}
